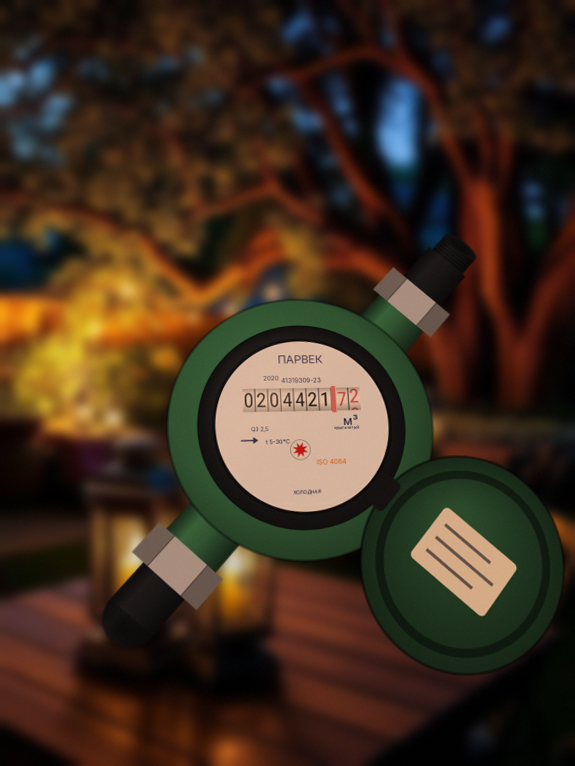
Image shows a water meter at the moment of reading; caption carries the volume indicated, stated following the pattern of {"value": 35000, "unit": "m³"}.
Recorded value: {"value": 204421.72, "unit": "m³"}
